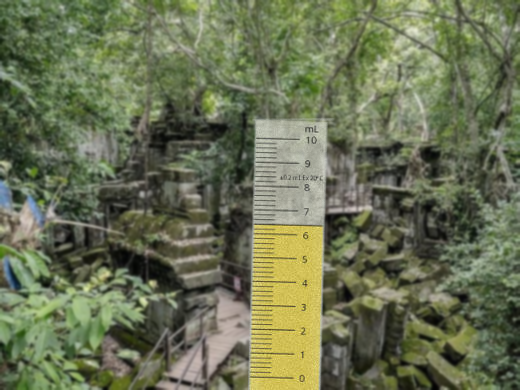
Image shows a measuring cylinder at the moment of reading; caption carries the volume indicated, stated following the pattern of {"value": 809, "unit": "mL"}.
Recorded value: {"value": 6.4, "unit": "mL"}
